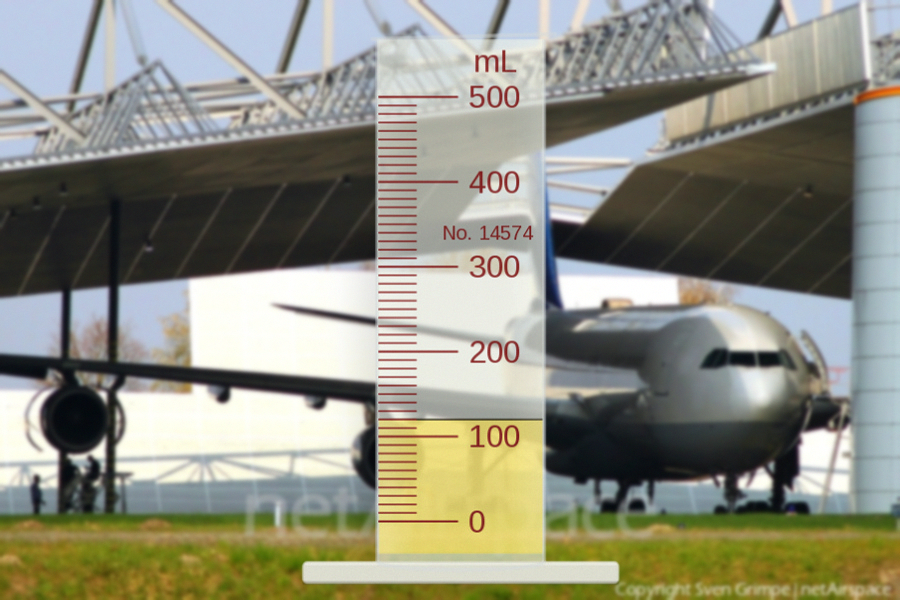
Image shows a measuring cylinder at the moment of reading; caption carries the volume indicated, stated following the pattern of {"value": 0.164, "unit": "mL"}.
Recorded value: {"value": 120, "unit": "mL"}
